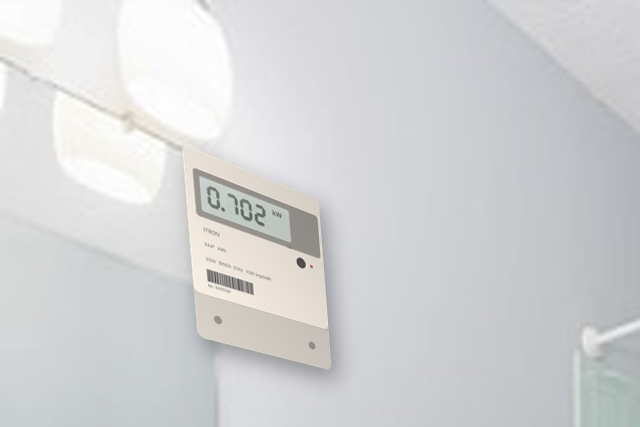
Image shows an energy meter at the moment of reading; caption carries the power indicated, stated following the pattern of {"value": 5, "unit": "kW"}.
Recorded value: {"value": 0.702, "unit": "kW"}
